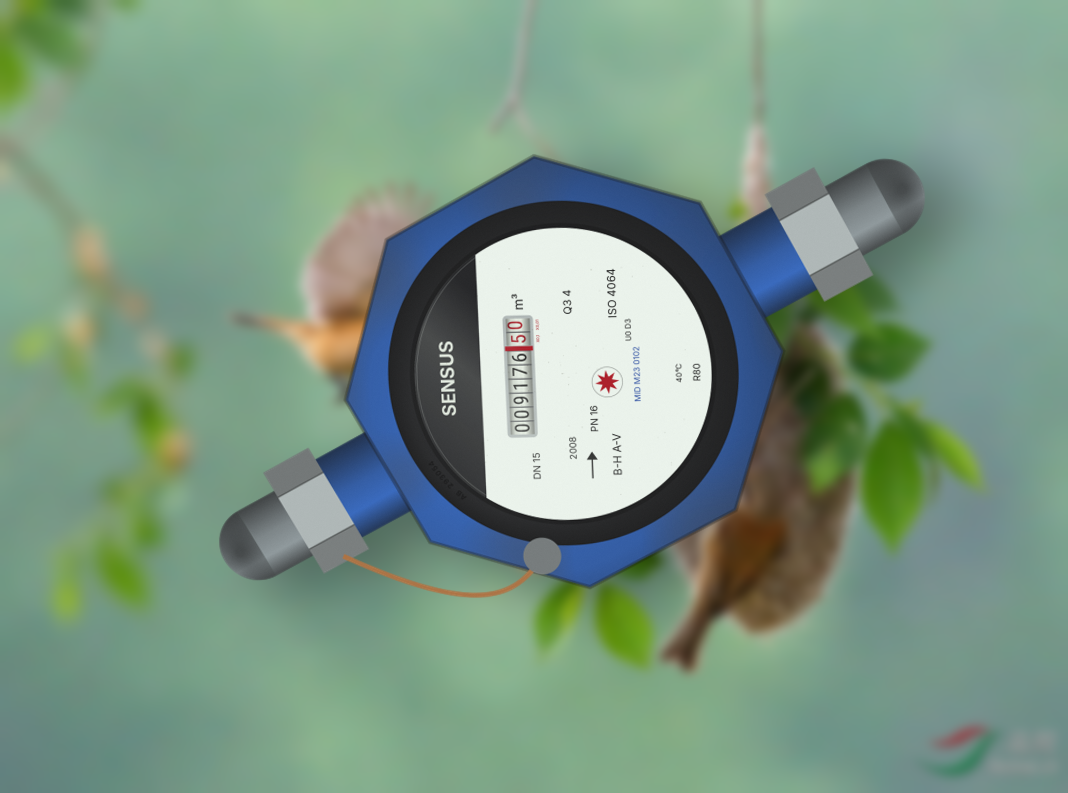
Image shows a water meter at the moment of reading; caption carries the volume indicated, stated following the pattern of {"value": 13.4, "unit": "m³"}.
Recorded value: {"value": 9176.50, "unit": "m³"}
